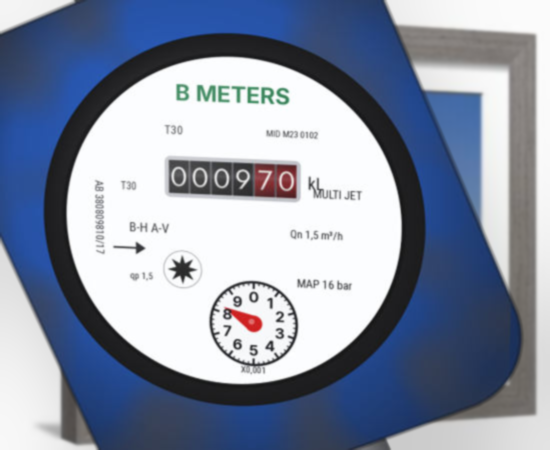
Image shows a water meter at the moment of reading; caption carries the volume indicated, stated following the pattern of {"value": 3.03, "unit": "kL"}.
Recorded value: {"value": 9.708, "unit": "kL"}
